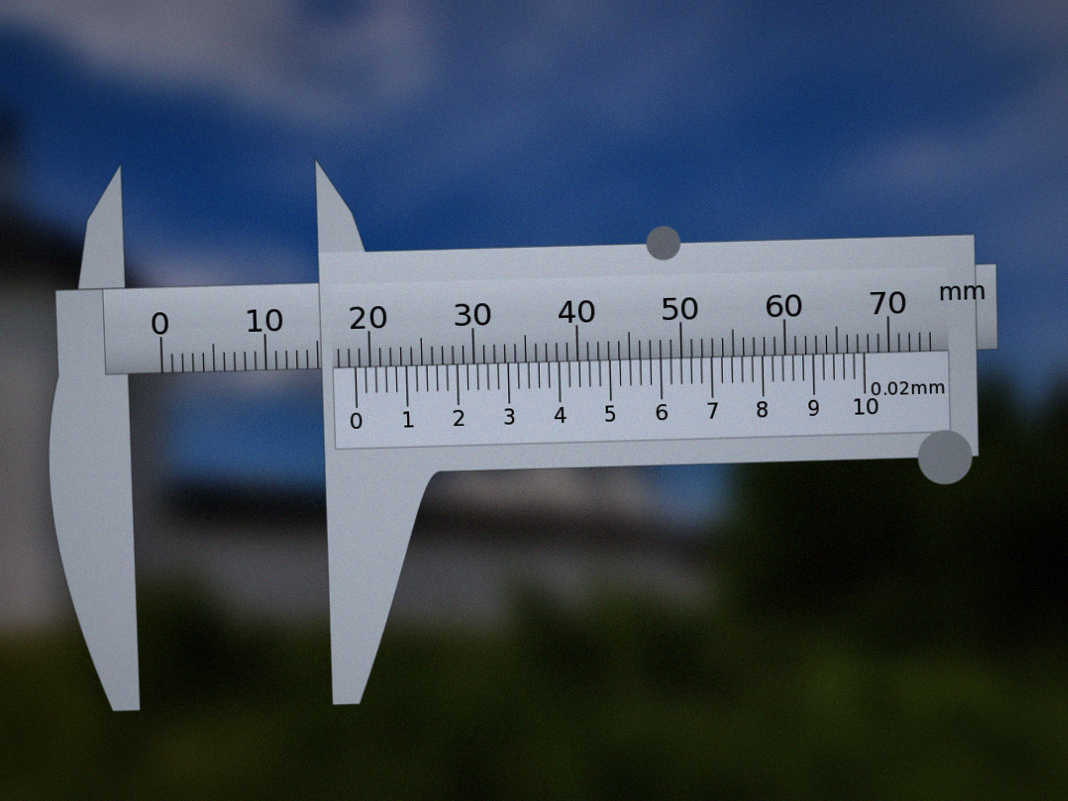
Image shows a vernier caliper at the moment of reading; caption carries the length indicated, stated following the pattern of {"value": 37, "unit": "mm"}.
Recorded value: {"value": 18.6, "unit": "mm"}
